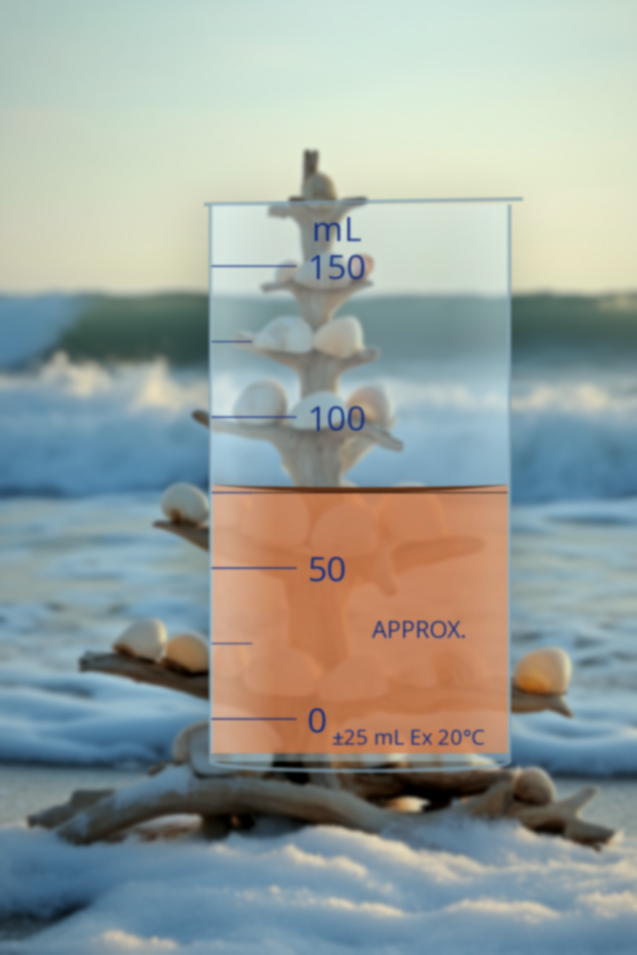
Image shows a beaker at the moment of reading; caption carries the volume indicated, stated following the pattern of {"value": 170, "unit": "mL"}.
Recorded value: {"value": 75, "unit": "mL"}
